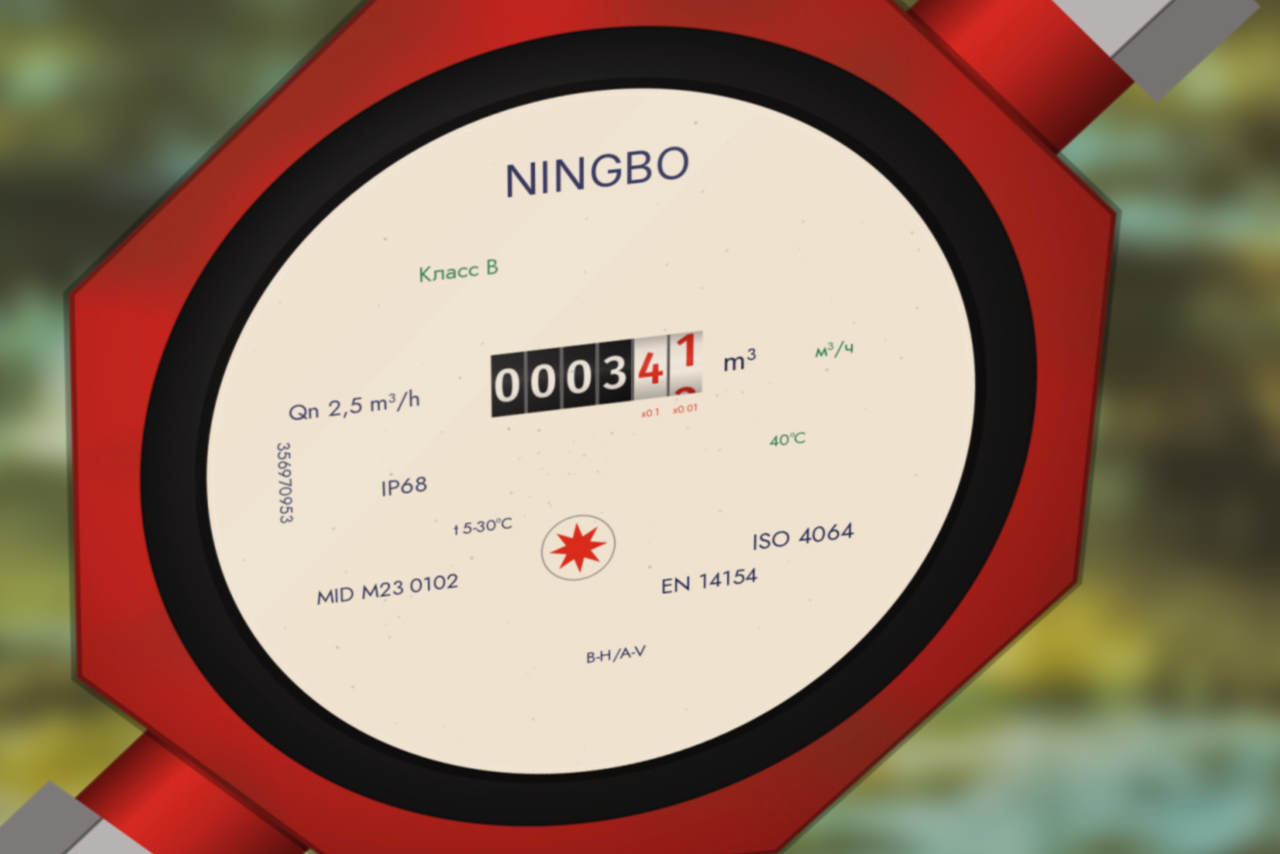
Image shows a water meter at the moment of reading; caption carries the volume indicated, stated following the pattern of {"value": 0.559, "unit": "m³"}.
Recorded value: {"value": 3.41, "unit": "m³"}
